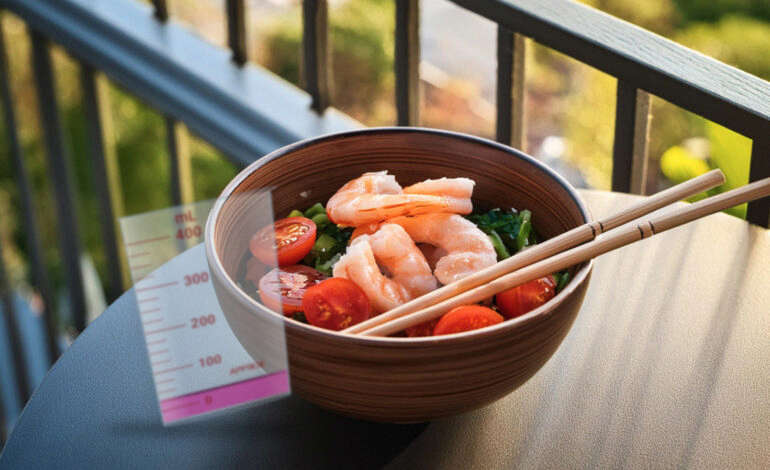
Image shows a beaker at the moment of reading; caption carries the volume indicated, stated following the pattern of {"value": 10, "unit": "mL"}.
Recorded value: {"value": 25, "unit": "mL"}
